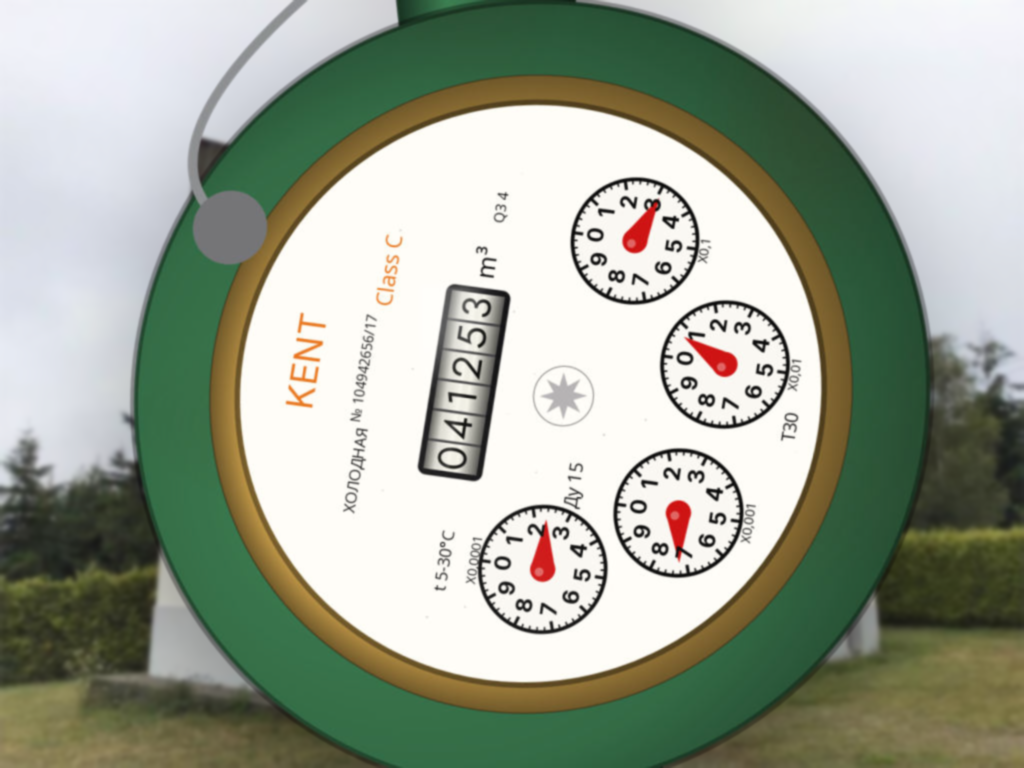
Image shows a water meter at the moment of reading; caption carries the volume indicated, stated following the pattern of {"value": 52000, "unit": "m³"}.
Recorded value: {"value": 41253.3072, "unit": "m³"}
